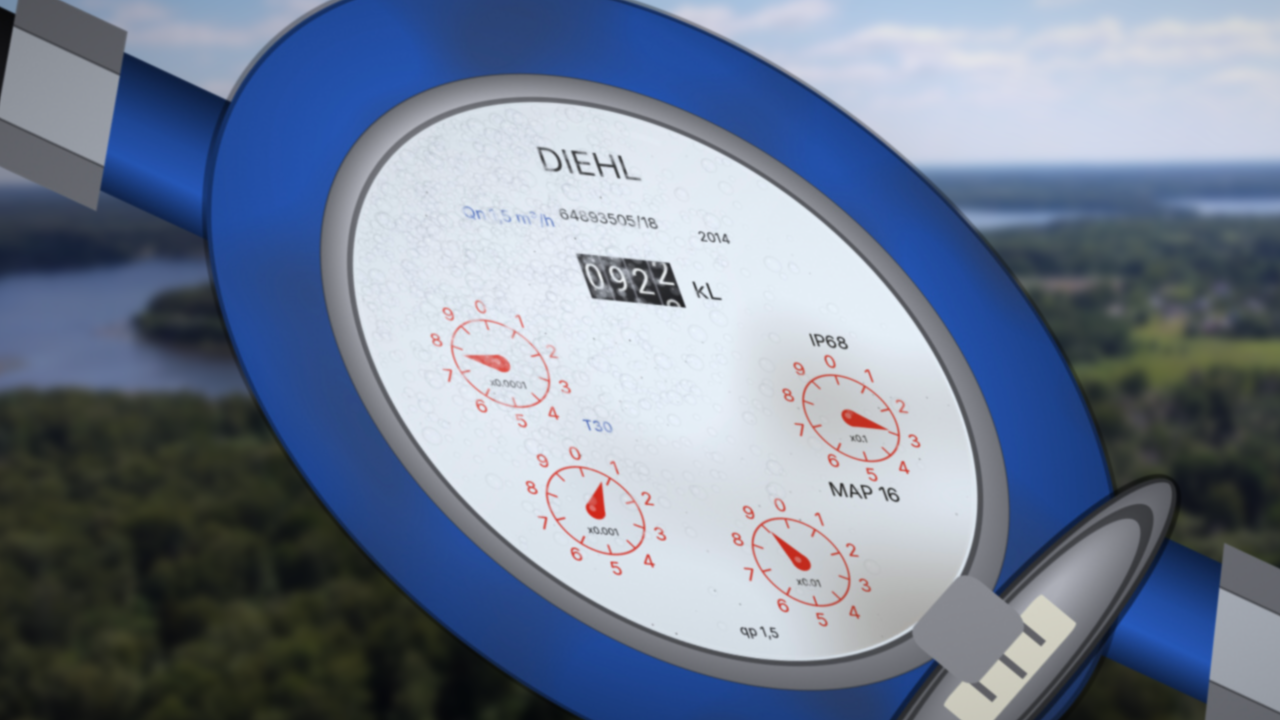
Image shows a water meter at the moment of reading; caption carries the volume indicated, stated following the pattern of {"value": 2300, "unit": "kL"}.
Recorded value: {"value": 922.2907, "unit": "kL"}
